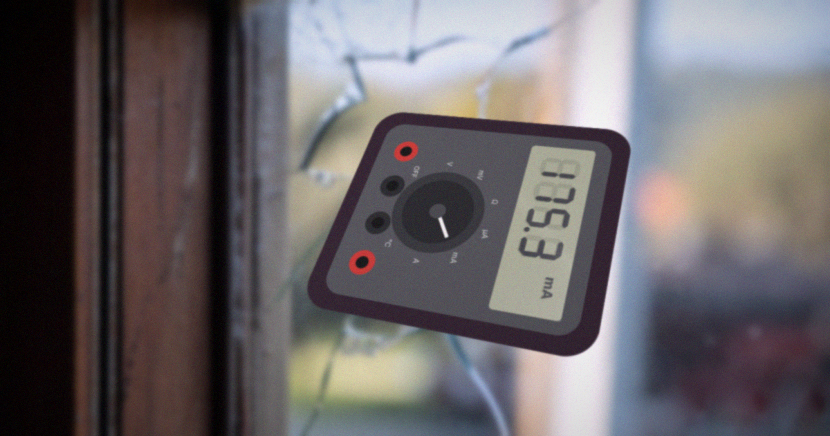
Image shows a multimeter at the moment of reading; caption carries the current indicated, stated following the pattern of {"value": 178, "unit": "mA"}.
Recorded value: {"value": 175.3, "unit": "mA"}
